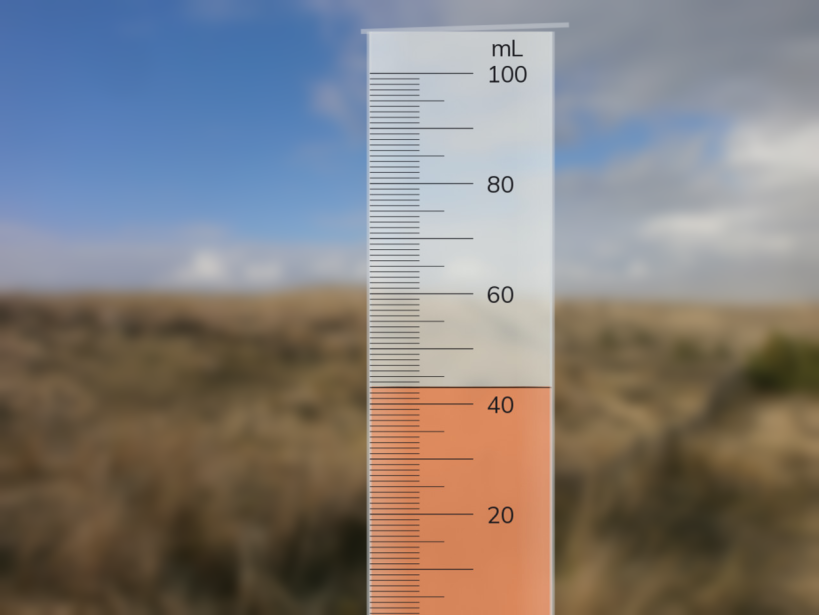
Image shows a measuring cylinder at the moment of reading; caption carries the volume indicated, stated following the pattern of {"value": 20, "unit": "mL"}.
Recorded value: {"value": 43, "unit": "mL"}
